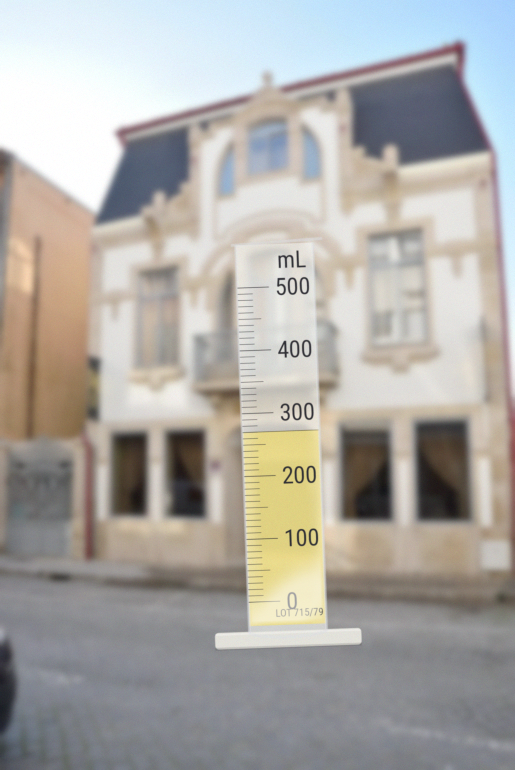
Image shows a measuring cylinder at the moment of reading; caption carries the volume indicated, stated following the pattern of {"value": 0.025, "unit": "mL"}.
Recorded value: {"value": 270, "unit": "mL"}
